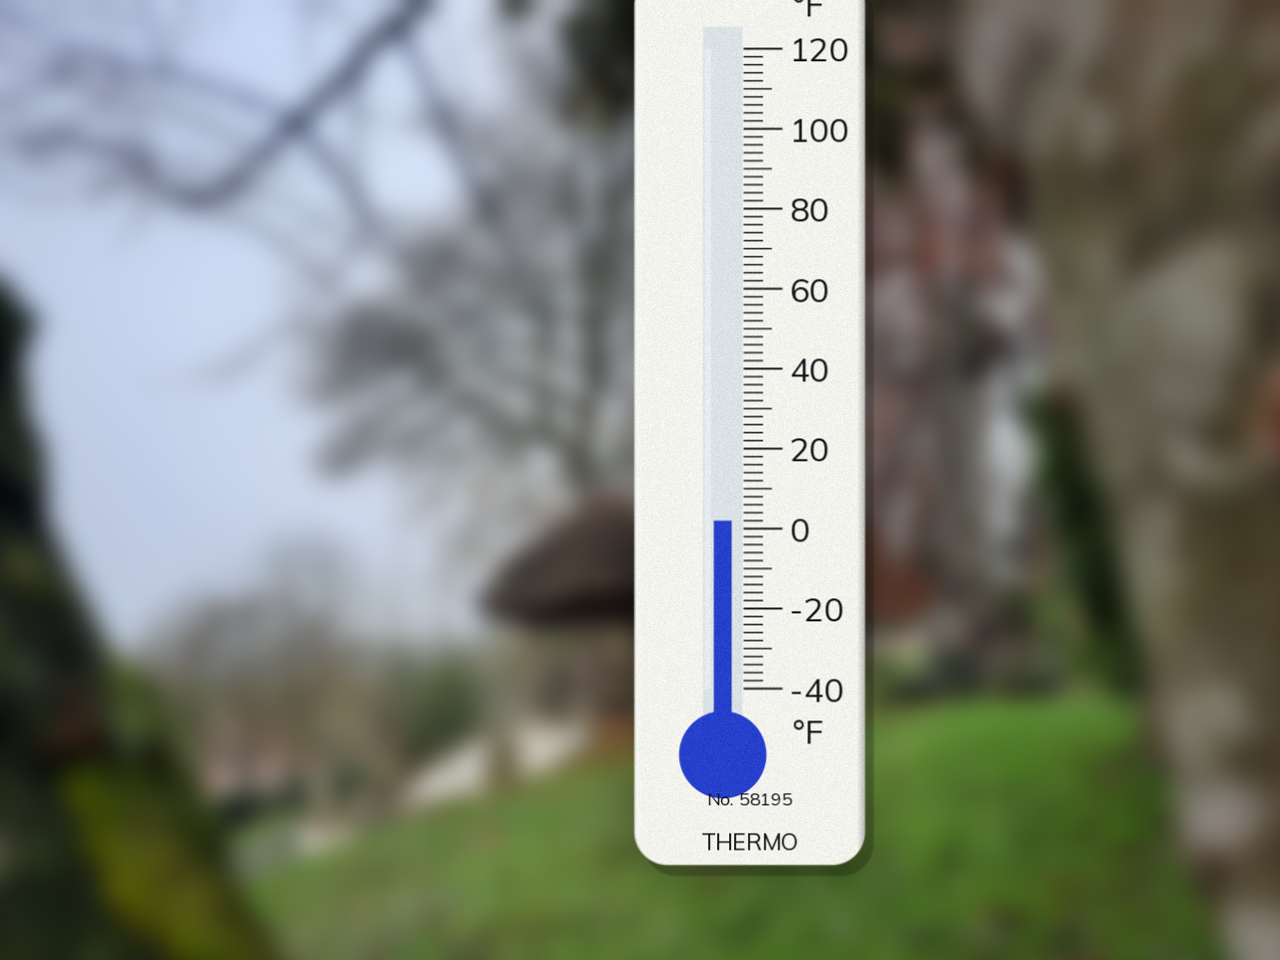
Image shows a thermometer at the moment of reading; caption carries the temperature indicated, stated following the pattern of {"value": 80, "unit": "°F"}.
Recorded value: {"value": 2, "unit": "°F"}
